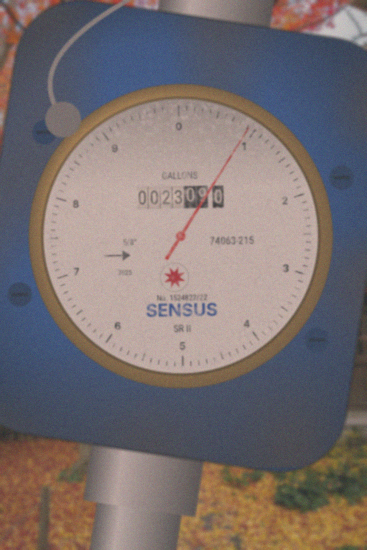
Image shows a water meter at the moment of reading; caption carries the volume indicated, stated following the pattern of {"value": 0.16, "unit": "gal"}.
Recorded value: {"value": 23090.9, "unit": "gal"}
